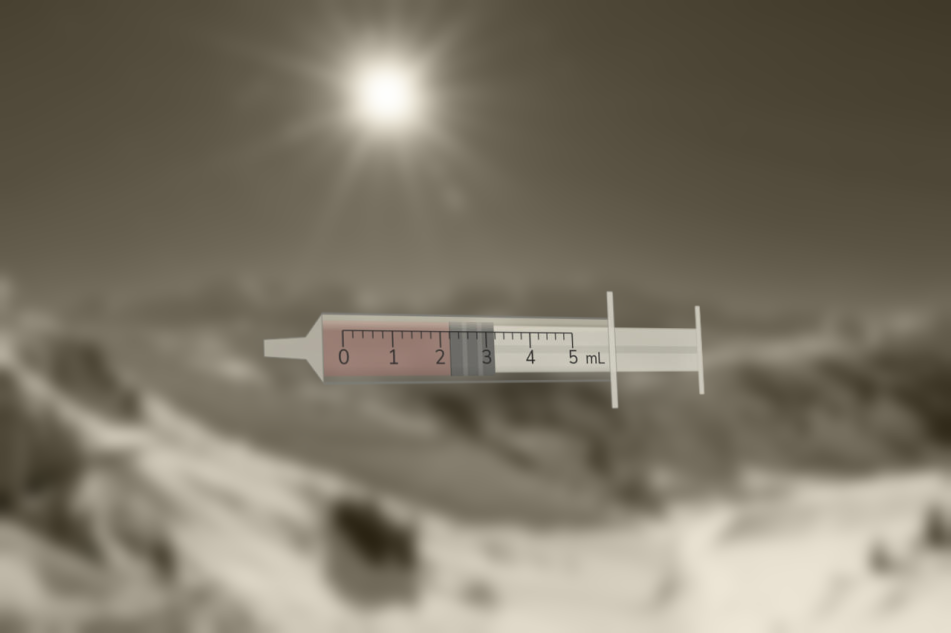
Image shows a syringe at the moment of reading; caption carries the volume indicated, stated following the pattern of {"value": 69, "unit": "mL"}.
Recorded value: {"value": 2.2, "unit": "mL"}
